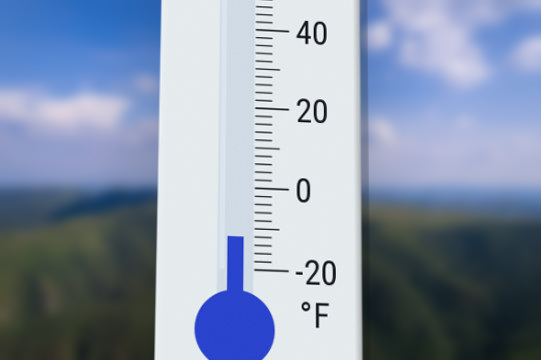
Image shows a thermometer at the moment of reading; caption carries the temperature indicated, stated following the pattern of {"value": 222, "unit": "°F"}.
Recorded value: {"value": -12, "unit": "°F"}
